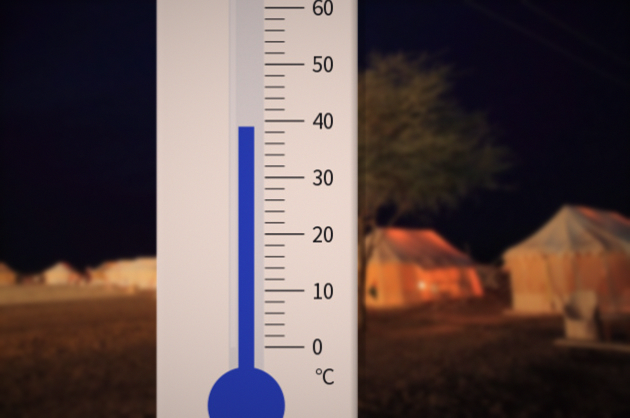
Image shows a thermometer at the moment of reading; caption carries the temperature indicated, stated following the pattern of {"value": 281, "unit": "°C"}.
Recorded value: {"value": 39, "unit": "°C"}
